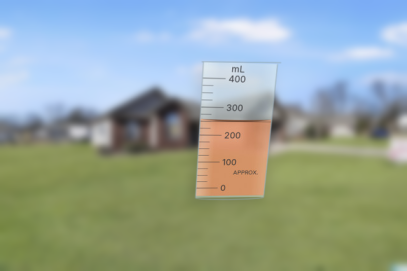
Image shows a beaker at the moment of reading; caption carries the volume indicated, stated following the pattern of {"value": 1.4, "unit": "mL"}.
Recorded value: {"value": 250, "unit": "mL"}
